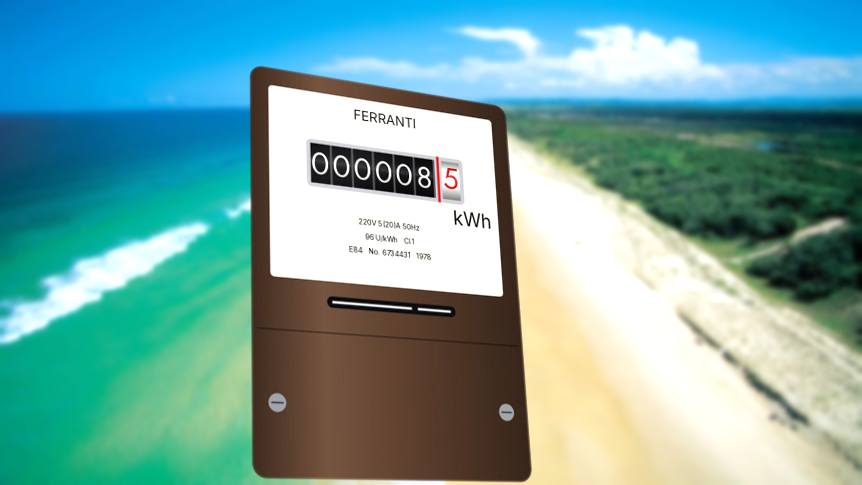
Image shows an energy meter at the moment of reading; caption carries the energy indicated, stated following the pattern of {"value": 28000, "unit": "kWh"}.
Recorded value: {"value": 8.5, "unit": "kWh"}
